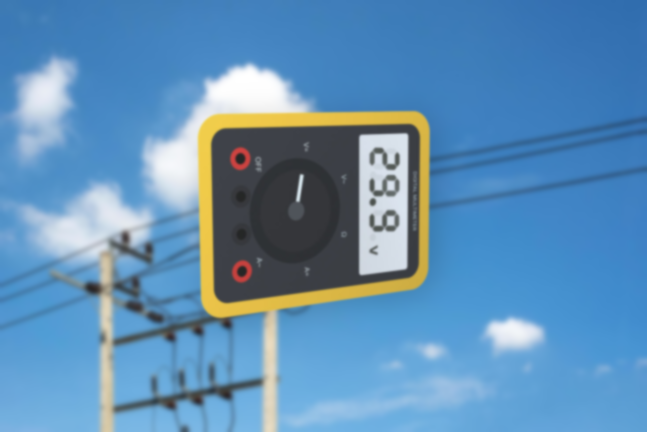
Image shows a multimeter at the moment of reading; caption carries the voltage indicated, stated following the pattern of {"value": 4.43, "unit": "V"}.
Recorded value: {"value": 29.9, "unit": "V"}
